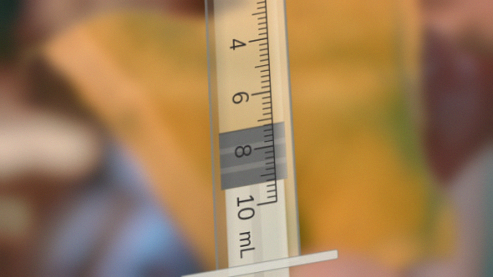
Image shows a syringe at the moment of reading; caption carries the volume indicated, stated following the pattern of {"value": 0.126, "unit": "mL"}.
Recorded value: {"value": 7.2, "unit": "mL"}
